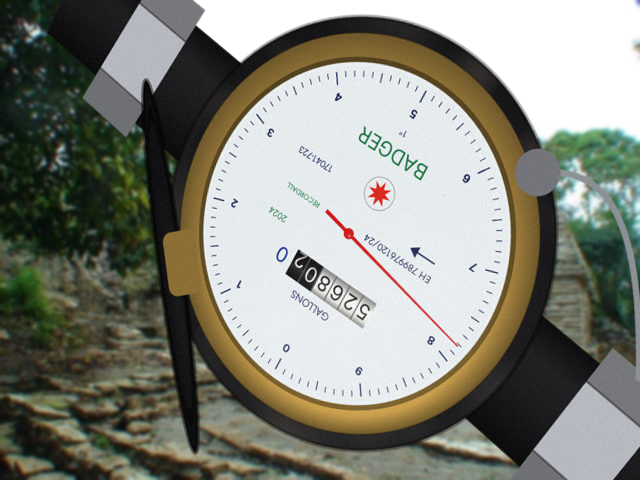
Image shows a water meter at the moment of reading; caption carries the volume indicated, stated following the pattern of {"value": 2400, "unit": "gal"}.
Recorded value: {"value": 5268017.8, "unit": "gal"}
